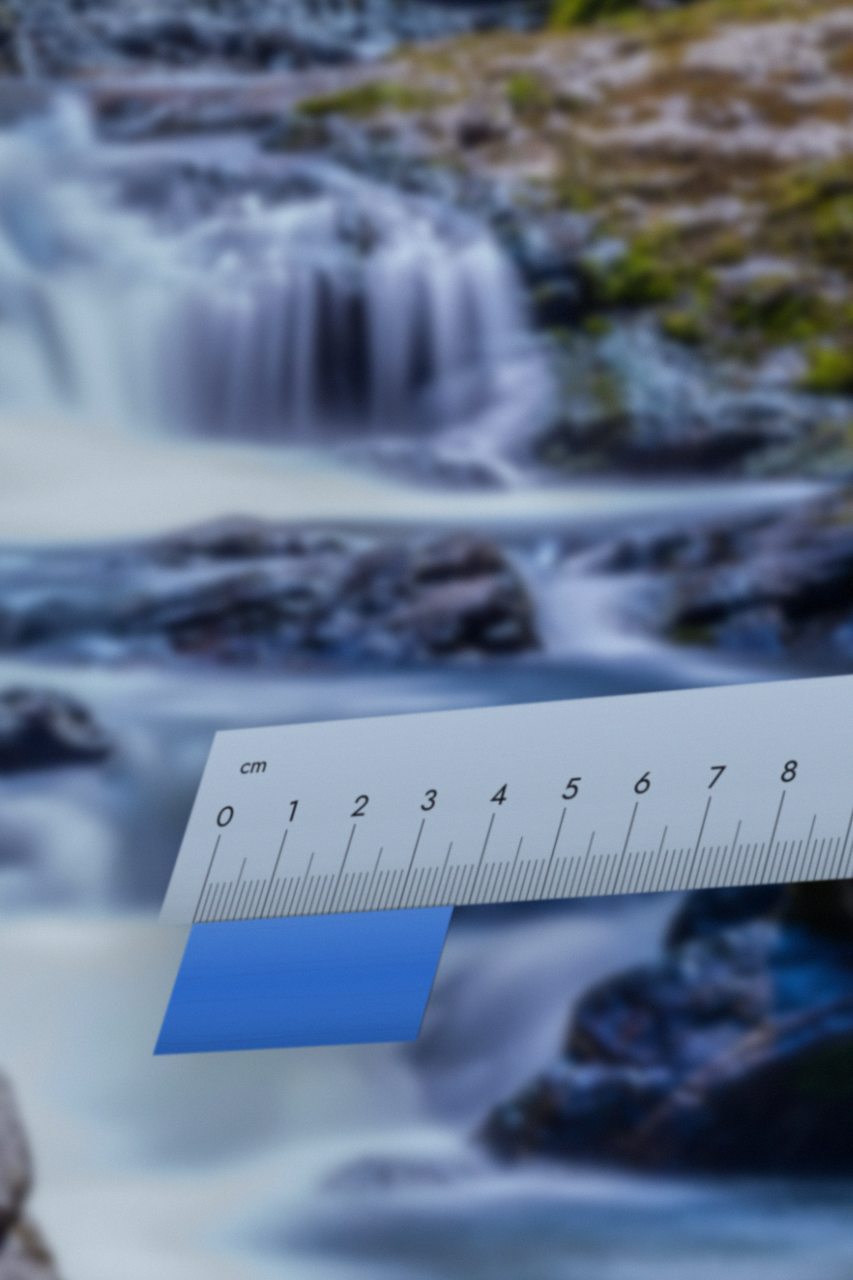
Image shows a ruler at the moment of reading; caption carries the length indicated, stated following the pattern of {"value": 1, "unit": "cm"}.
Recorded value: {"value": 3.8, "unit": "cm"}
